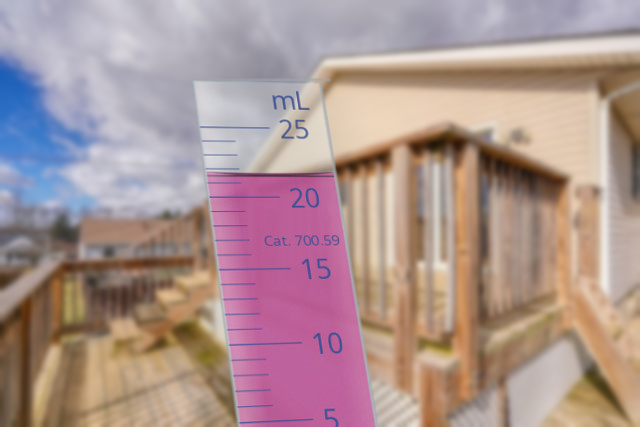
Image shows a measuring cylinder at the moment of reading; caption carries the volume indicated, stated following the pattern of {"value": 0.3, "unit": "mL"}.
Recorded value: {"value": 21.5, "unit": "mL"}
